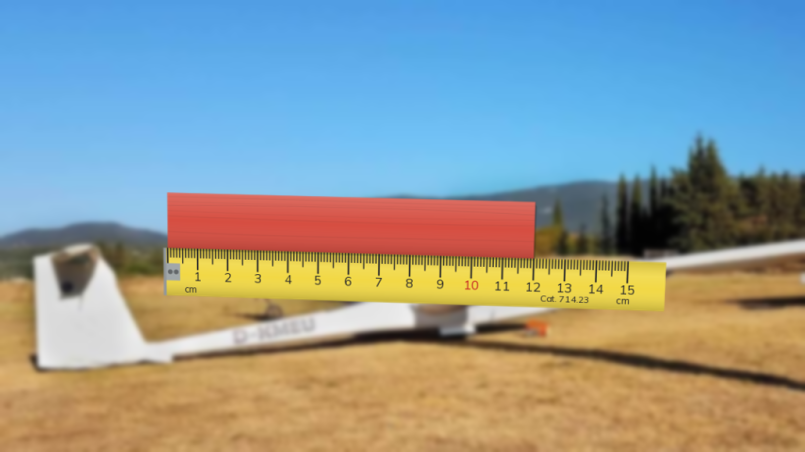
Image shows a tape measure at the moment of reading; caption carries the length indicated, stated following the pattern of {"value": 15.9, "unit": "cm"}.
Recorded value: {"value": 12, "unit": "cm"}
